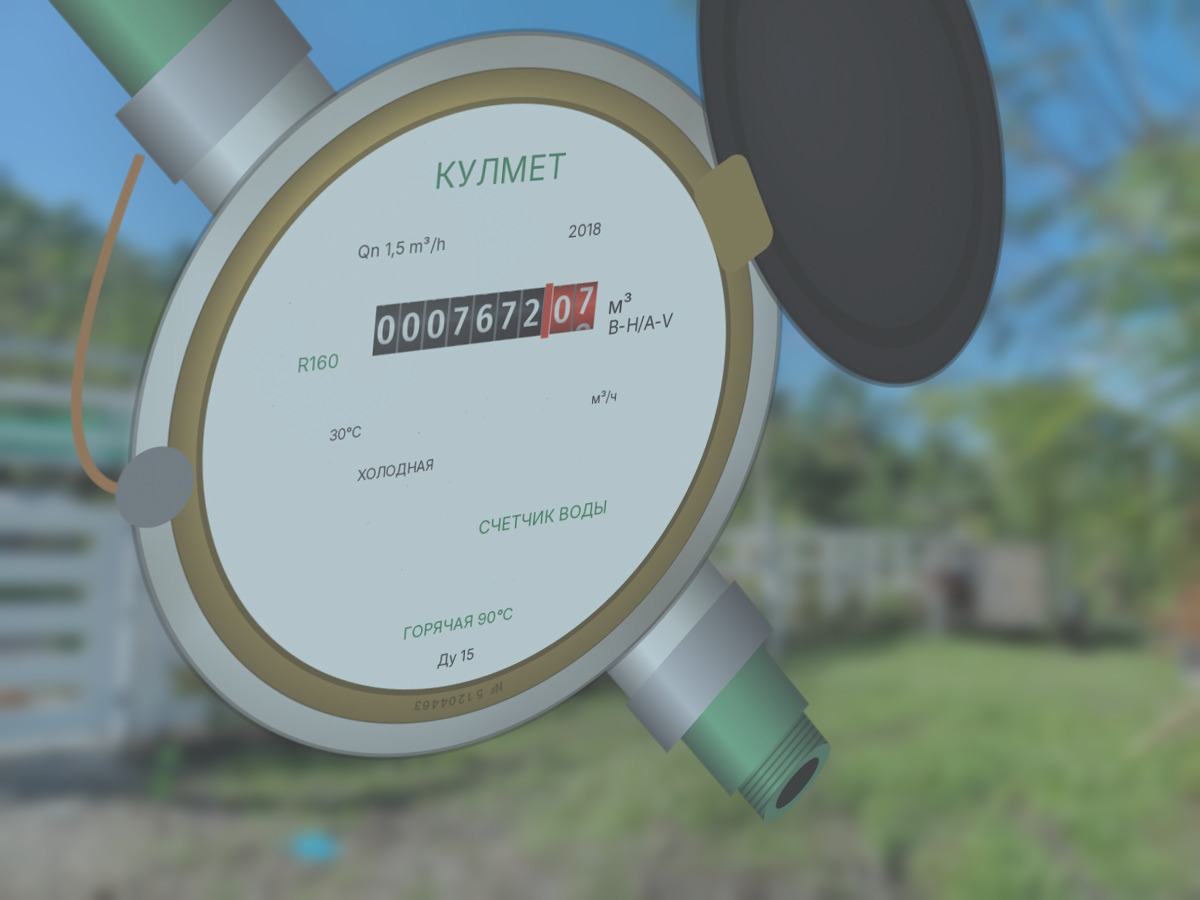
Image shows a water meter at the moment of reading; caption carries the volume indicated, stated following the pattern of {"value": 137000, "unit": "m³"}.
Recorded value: {"value": 7672.07, "unit": "m³"}
